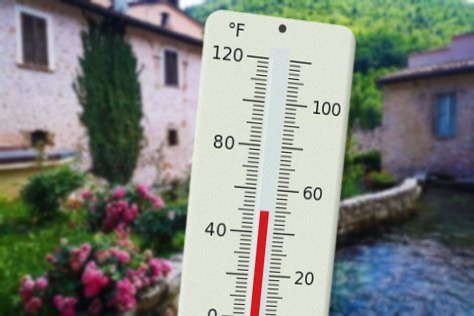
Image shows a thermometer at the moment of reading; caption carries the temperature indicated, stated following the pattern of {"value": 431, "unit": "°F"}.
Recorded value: {"value": 50, "unit": "°F"}
